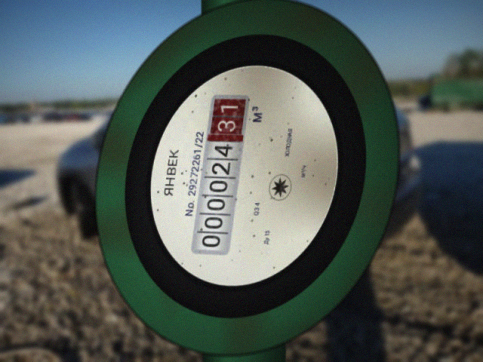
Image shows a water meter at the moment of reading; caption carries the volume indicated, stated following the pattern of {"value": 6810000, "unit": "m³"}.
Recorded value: {"value": 24.31, "unit": "m³"}
